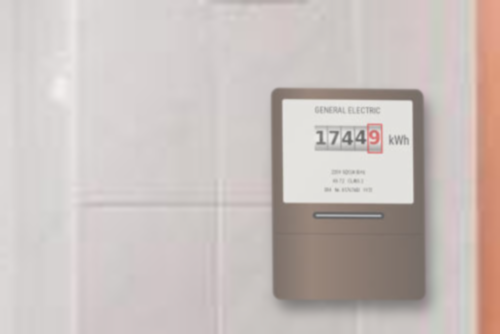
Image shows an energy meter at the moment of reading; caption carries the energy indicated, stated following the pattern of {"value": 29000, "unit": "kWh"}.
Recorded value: {"value": 1744.9, "unit": "kWh"}
